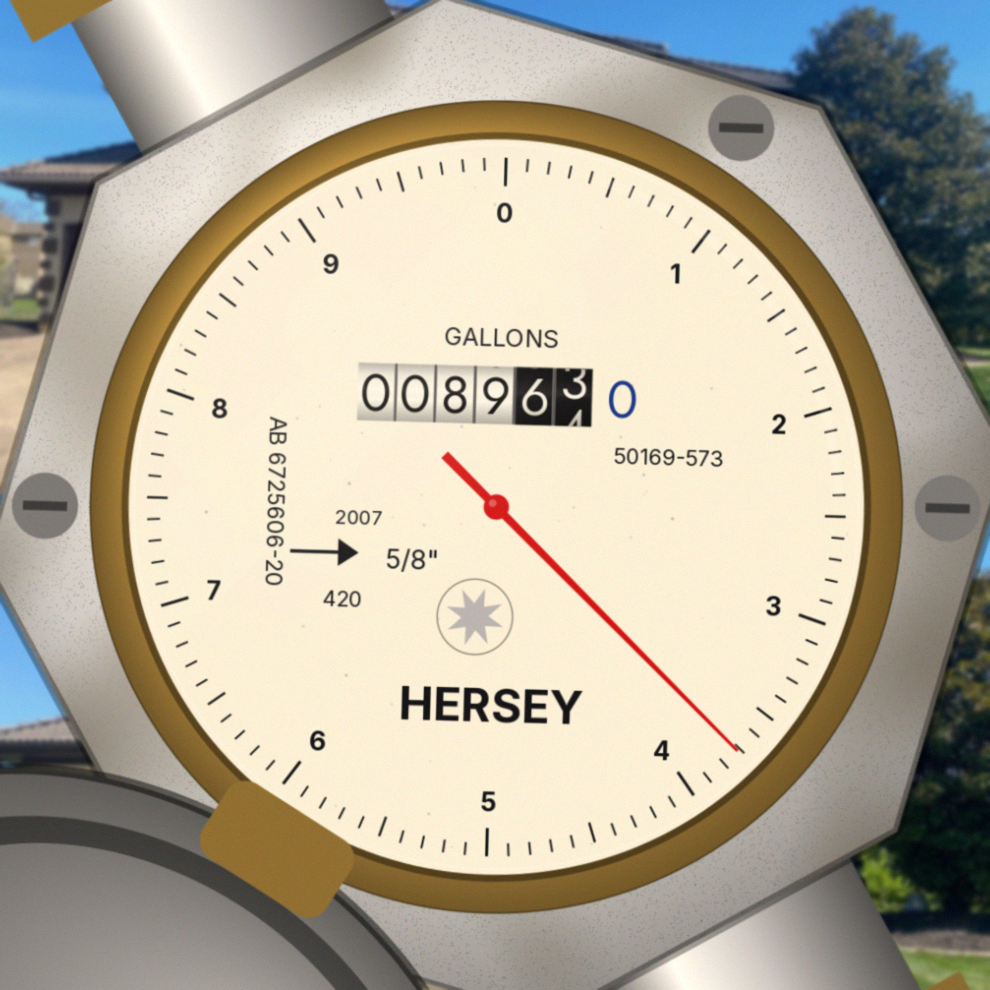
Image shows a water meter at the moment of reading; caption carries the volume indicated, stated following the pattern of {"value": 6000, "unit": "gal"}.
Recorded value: {"value": 89633.7, "unit": "gal"}
